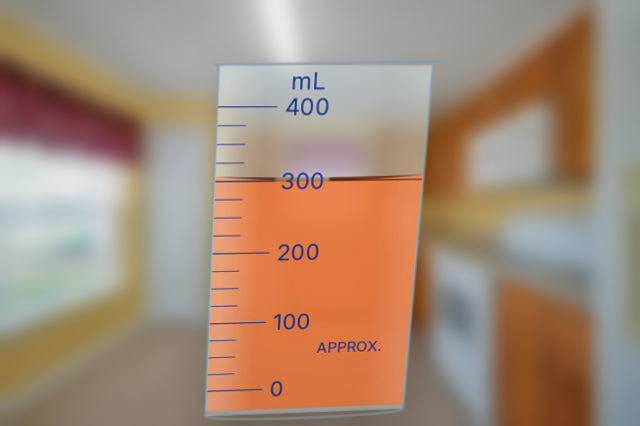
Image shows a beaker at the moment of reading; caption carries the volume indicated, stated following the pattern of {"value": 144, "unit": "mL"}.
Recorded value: {"value": 300, "unit": "mL"}
